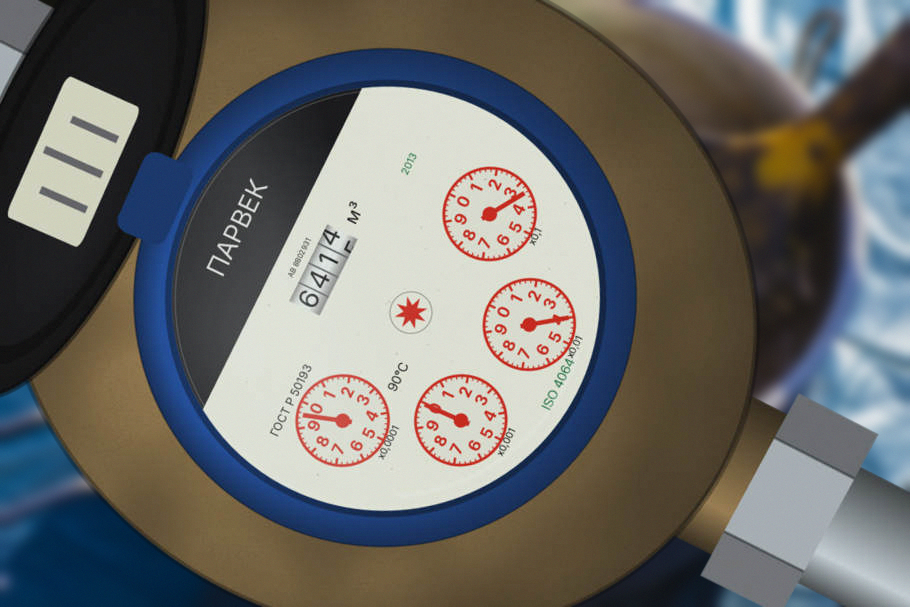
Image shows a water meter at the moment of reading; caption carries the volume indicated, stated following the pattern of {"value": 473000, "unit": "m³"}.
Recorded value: {"value": 6414.3399, "unit": "m³"}
